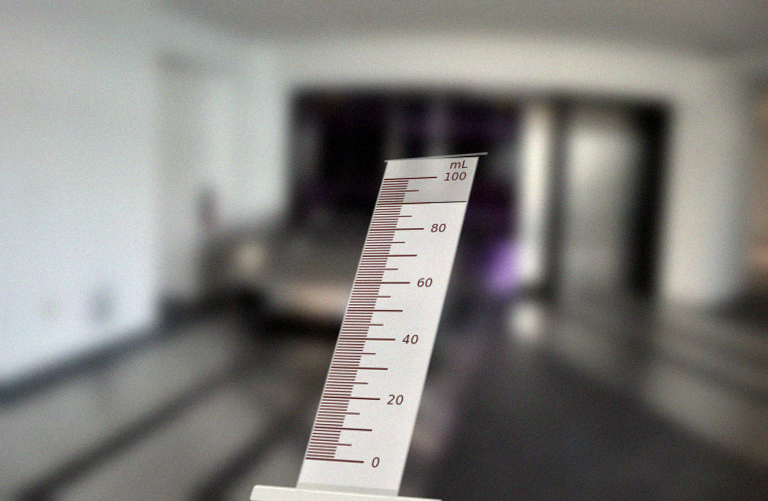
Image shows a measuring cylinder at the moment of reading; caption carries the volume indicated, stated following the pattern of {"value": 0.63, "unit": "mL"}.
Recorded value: {"value": 90, "unit": "mL"}
